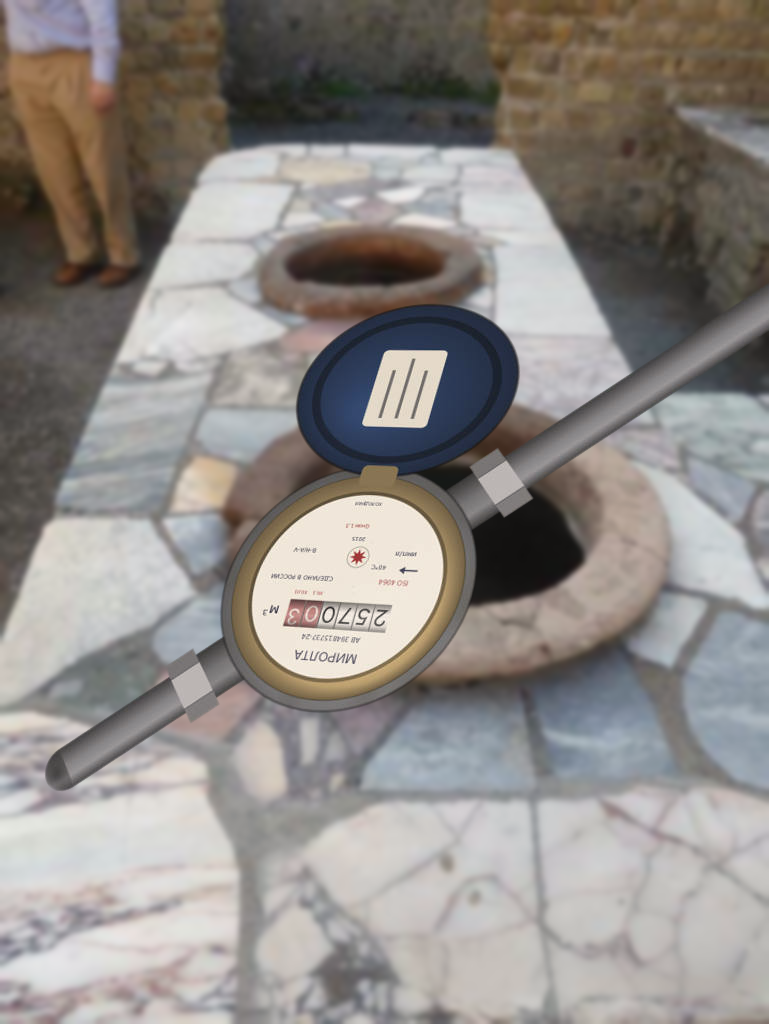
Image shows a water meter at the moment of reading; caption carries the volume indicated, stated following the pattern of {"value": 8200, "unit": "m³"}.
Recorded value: {"value": 2570.03, "unit": "m³"}
